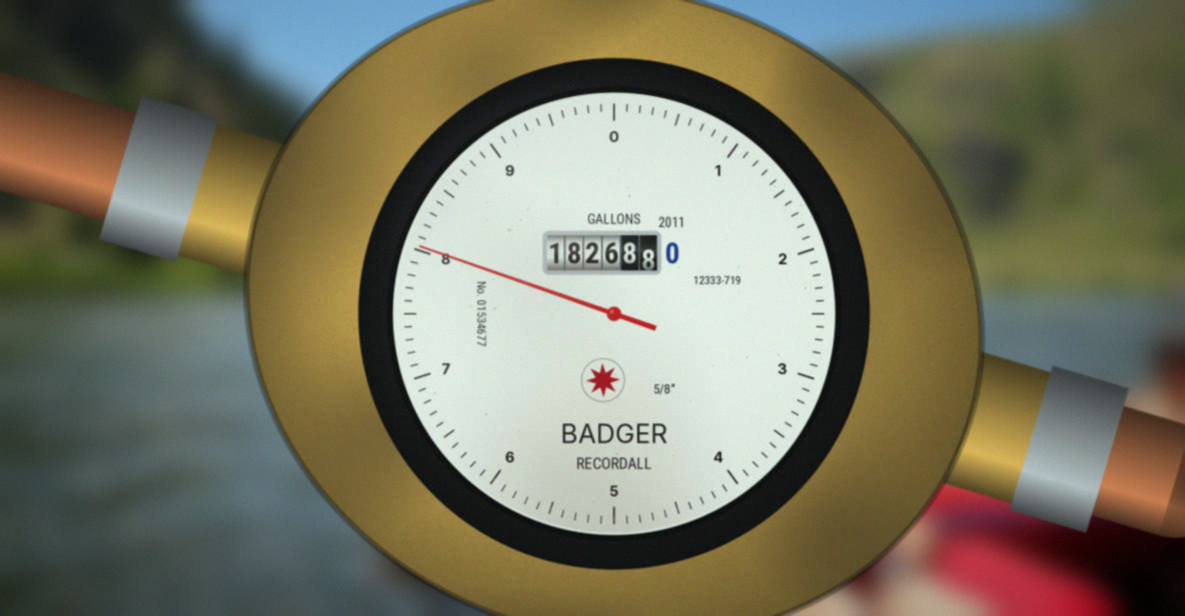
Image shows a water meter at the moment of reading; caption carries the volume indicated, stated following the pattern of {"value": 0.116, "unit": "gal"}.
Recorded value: {"value": 1826878.0, "unit": "gal"}
